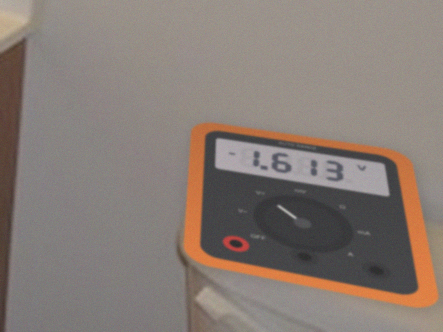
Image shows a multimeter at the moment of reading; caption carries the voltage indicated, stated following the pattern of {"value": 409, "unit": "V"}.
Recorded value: {"value": -1.613, "unit": "V"}
